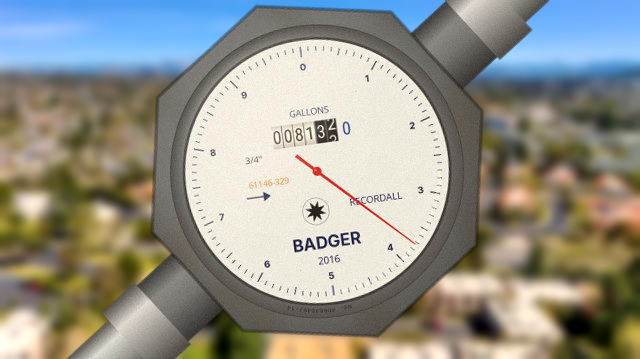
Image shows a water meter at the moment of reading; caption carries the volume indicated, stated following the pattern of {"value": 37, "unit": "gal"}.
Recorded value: {"value": 81323.7, "unit": "gal"}
